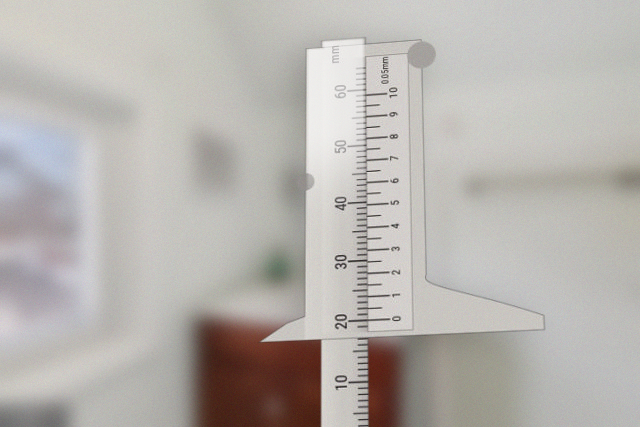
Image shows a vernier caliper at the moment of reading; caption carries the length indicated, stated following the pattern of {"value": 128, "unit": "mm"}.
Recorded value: {"value": 20.0, "unit": "mm"}
